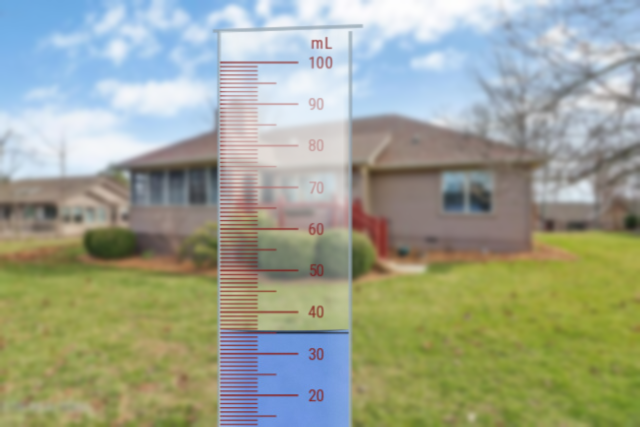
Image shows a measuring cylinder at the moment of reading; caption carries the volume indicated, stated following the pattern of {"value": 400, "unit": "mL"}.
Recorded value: {"value": 35, "unit": "mL"}
